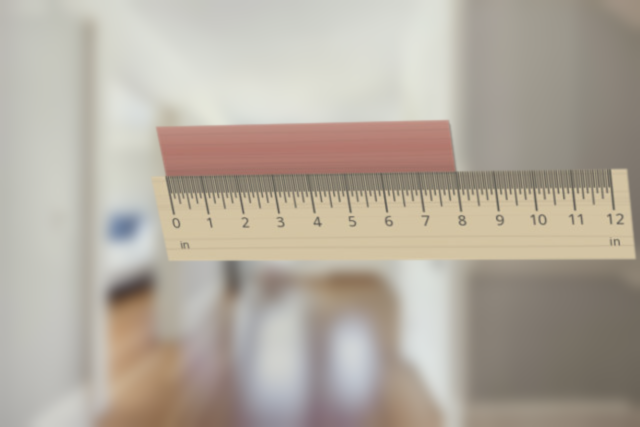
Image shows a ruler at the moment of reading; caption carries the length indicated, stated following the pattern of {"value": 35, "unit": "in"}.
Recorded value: {"value": 8, "unit": "in"}
